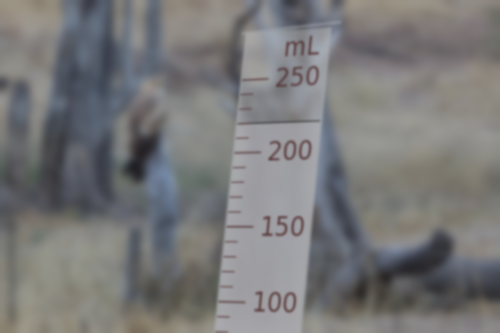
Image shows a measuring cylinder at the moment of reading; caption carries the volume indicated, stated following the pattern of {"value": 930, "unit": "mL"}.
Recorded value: {"value": 220, "unit": "mL"}
